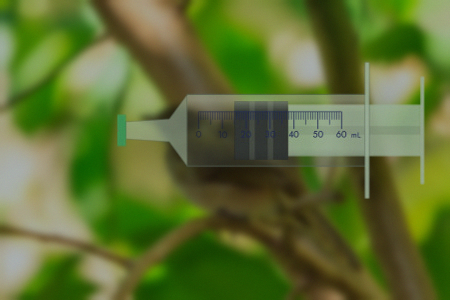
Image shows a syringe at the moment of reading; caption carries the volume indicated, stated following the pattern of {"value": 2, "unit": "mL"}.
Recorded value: {"value": 15, "unit": "mL"}
